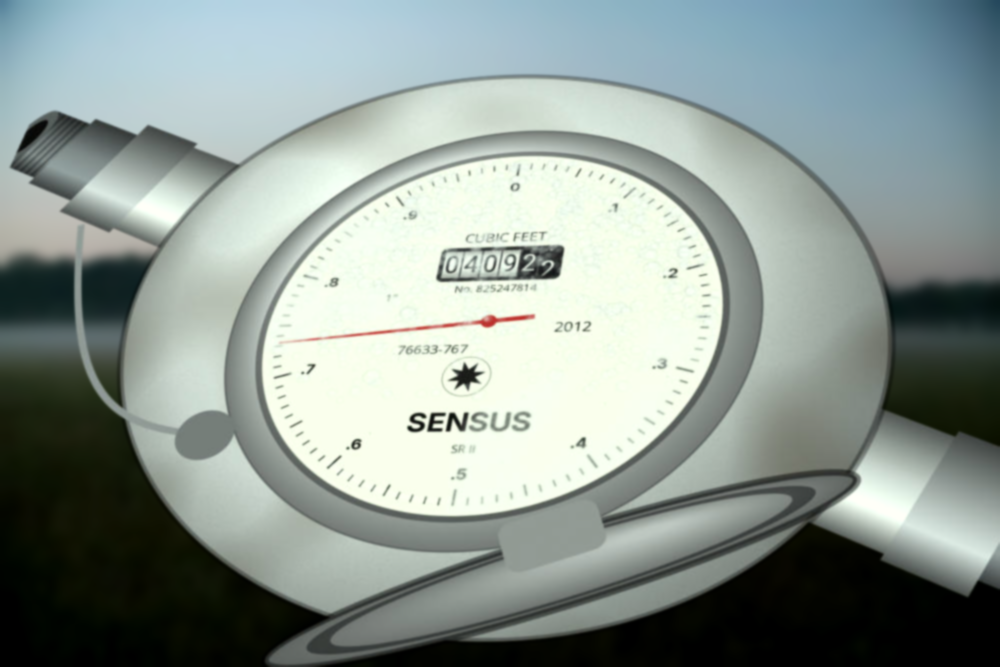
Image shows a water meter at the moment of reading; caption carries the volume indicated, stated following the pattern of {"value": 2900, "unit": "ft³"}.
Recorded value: {"value": 40921.73, "unit": "ft³"}
